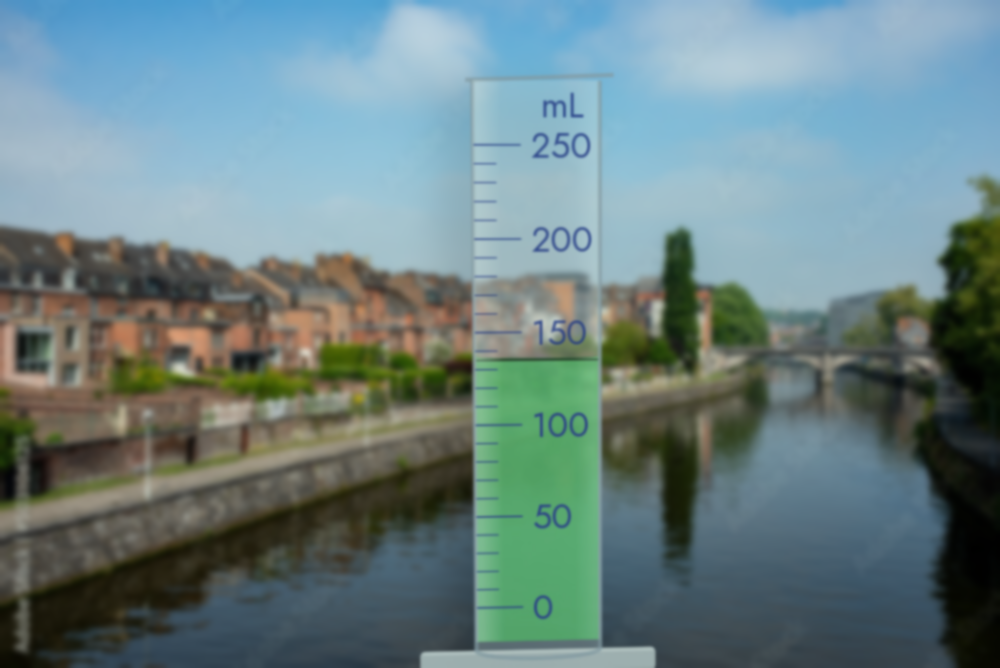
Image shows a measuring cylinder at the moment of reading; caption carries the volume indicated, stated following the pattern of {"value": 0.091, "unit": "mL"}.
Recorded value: {"value": 135, "unit": "mL"}
